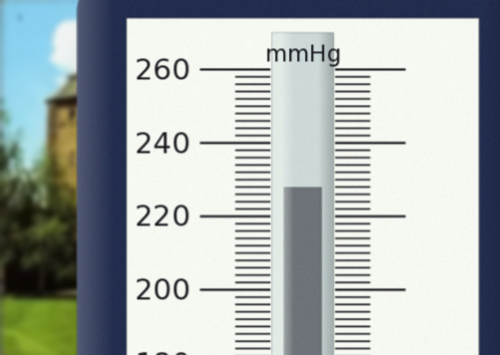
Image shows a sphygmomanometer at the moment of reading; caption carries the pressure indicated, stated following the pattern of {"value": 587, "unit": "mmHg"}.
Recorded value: {"value": 228, "unit": "mmHg"}
